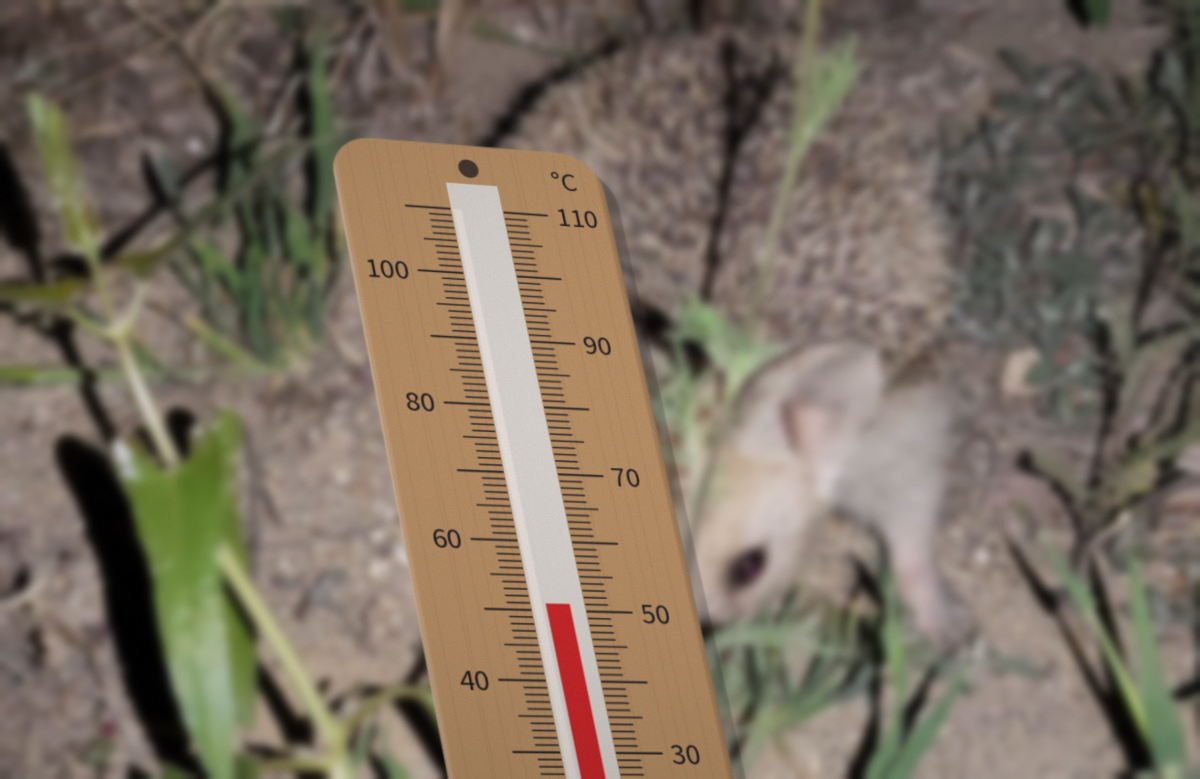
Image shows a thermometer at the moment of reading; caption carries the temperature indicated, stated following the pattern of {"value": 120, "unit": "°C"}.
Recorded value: {"value": 51, "unit": "°C"}
